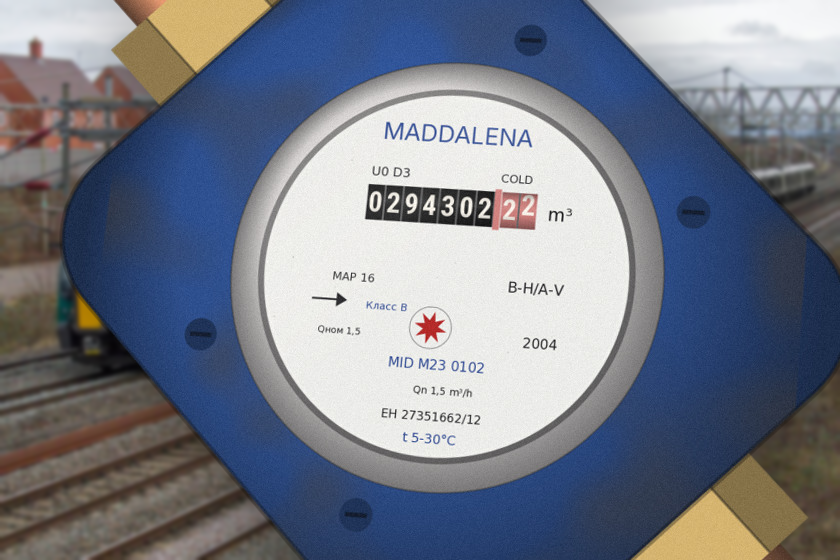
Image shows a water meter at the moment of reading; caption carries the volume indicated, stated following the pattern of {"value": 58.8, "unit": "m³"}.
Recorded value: {"value": 294302.22, "unit": "m³"}
